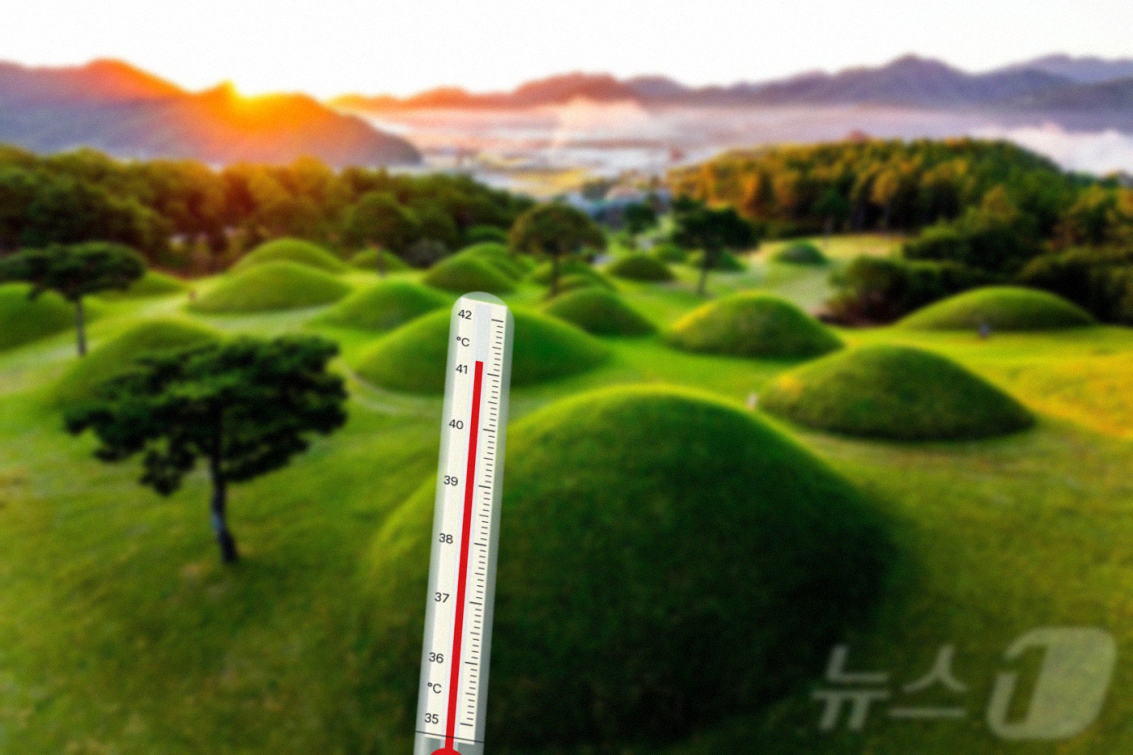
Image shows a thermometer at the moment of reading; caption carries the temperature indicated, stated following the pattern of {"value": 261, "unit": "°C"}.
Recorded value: {"value": 41.2, "unit": "°C"}
